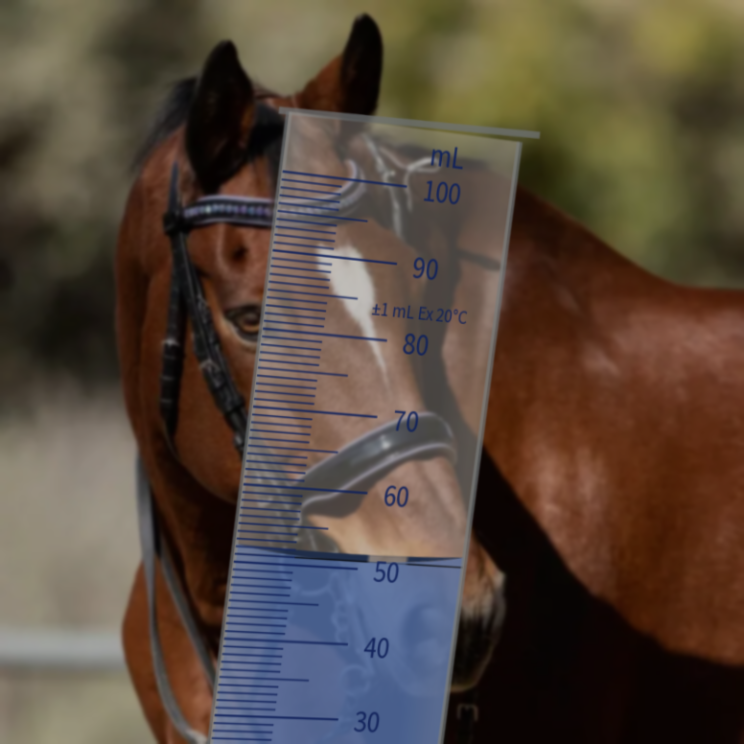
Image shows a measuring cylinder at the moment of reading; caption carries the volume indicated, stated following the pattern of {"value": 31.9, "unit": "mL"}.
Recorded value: {"value": 51, "unit": "mL"}
